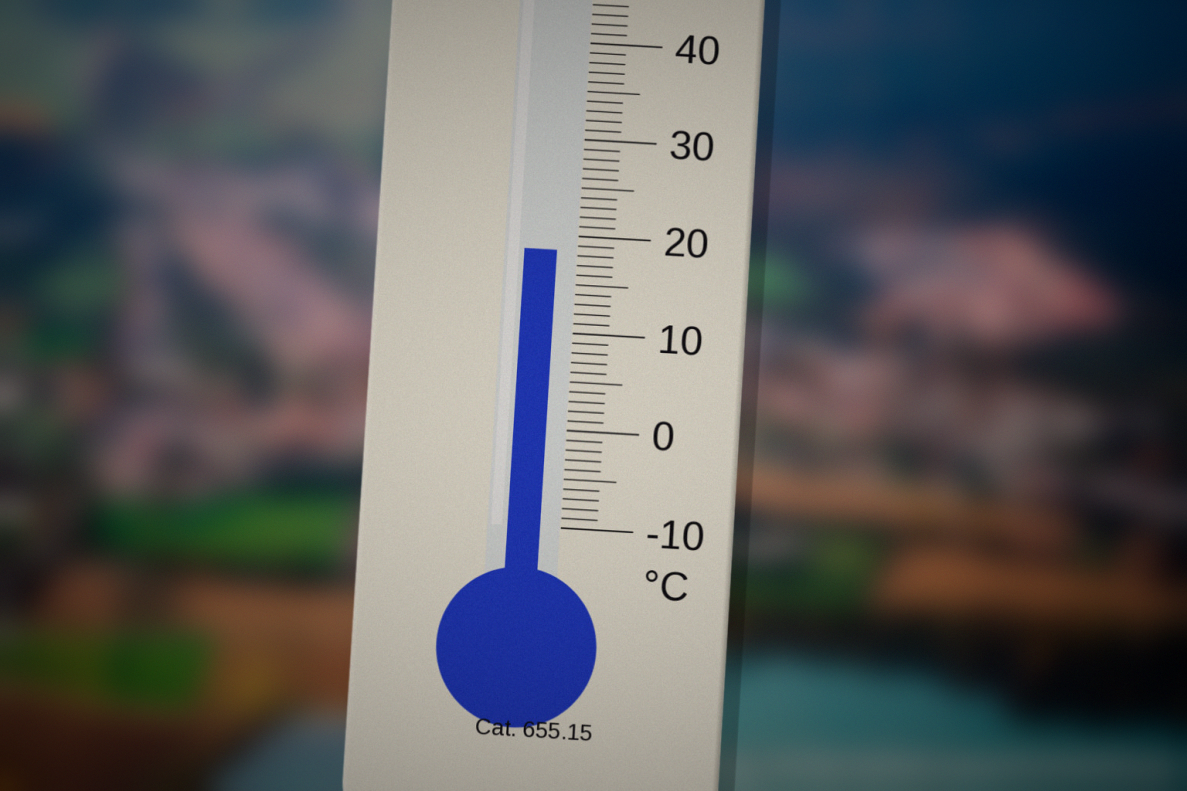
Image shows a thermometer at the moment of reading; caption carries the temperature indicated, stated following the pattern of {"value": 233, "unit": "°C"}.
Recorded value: {"value": 18.5, "unit": "°C"}
